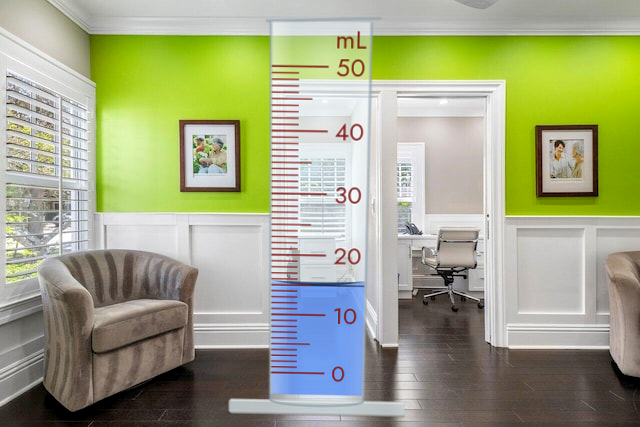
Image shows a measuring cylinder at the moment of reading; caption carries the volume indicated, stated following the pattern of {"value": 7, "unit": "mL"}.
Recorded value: {"value": 15, "unit": "mL"}
